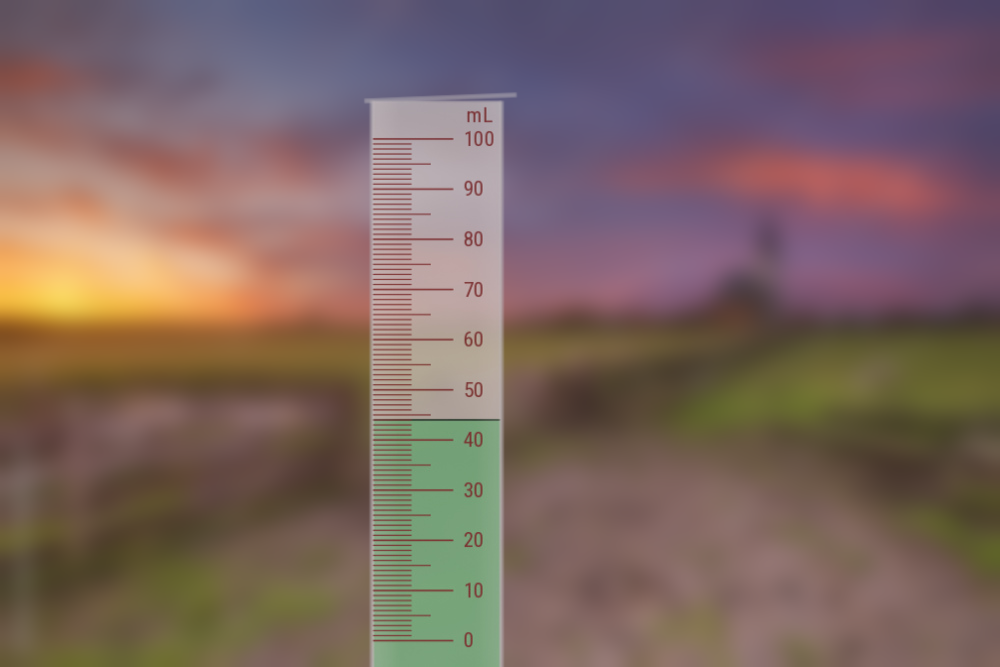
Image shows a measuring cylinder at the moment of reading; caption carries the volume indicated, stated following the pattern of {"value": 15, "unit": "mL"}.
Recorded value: {"value": 44, "unit": "mL"}
